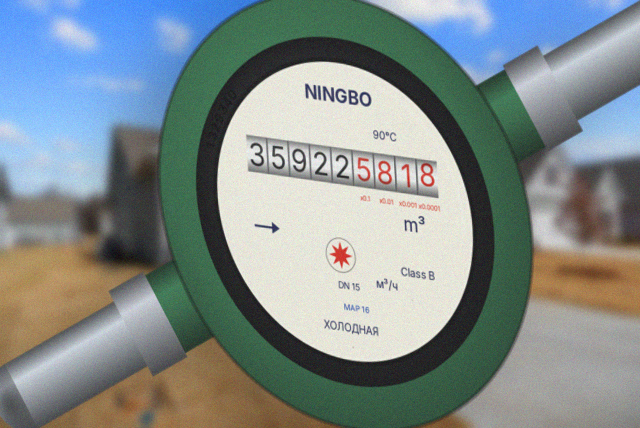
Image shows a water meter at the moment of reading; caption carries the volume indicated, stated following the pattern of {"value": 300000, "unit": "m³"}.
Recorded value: {"value": 35922.5818, "unit": "m³"}
